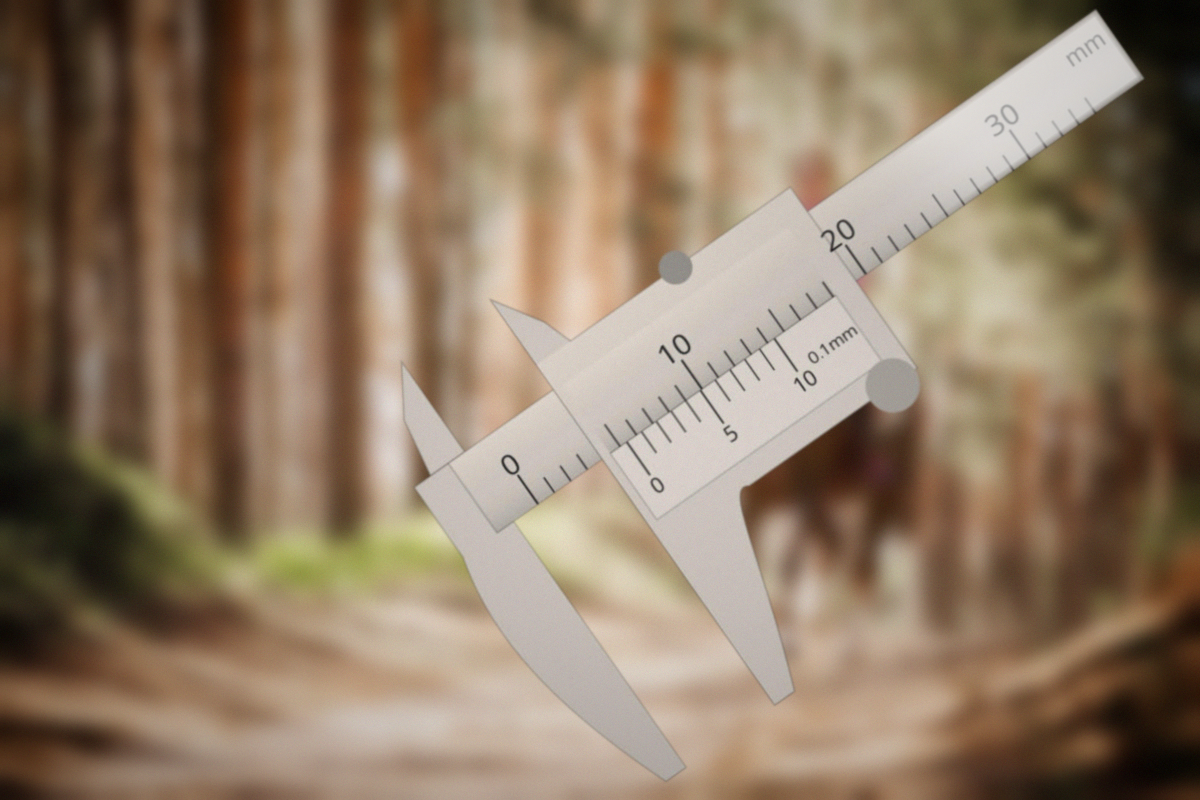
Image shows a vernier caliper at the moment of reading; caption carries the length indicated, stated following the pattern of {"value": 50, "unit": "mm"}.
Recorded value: {"value": 5.4, "unit": "mm"}
